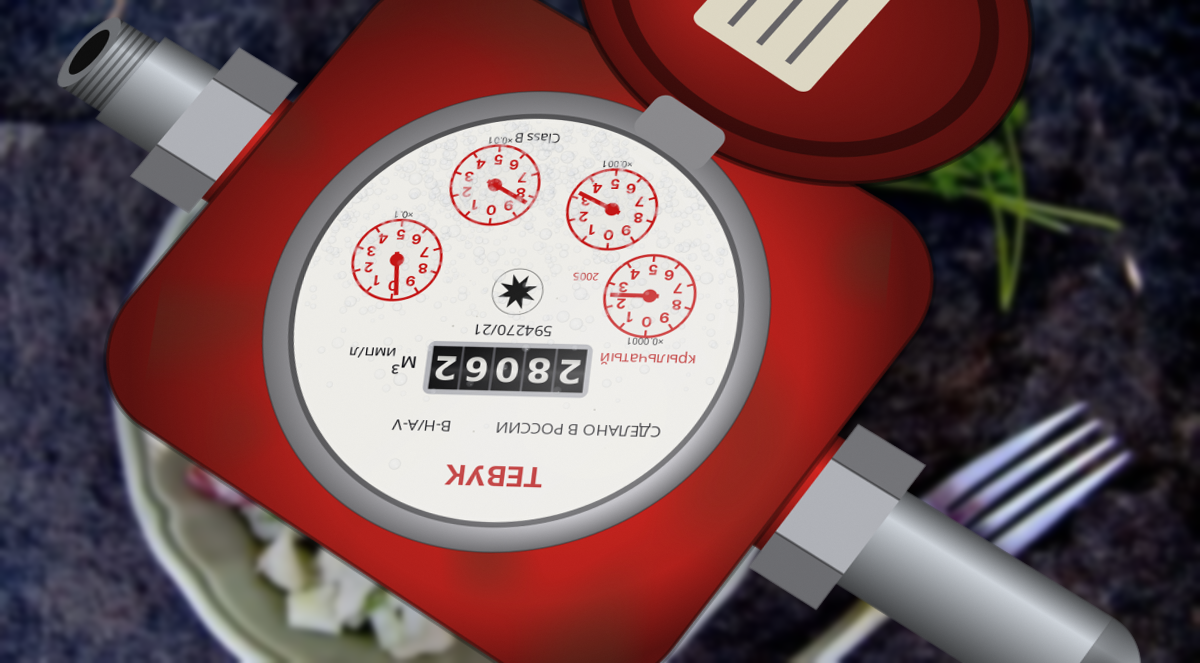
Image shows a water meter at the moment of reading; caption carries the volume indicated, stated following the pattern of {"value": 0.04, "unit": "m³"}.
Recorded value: {"value": 28061.9832, "unit": "m³"}
